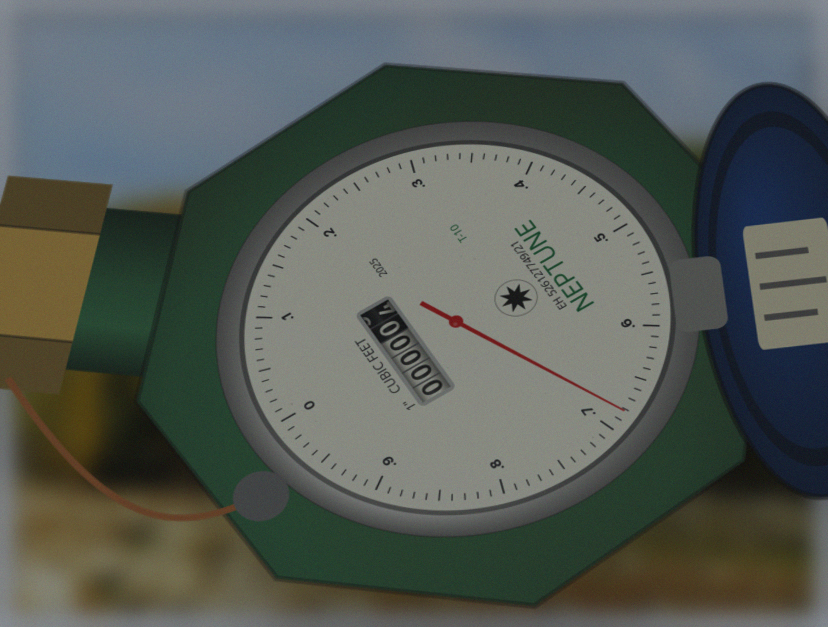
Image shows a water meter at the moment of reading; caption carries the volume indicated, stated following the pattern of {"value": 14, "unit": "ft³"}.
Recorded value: {"value": 3.68, "unit": "ft³"}
